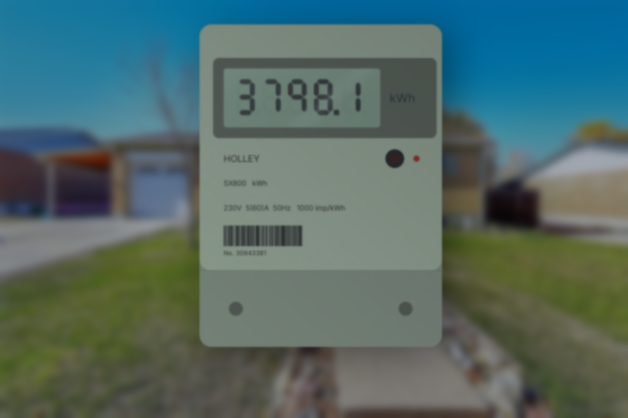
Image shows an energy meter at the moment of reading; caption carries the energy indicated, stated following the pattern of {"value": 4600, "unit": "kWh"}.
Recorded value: {"value": 3798.1, "unit": "kWh"}
